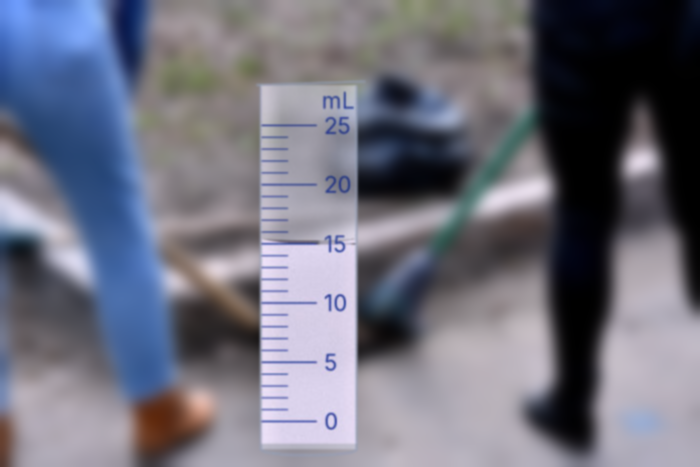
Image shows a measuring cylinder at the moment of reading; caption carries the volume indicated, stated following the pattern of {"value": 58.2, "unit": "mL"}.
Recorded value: {"value": 15, "unit": "mL"}
